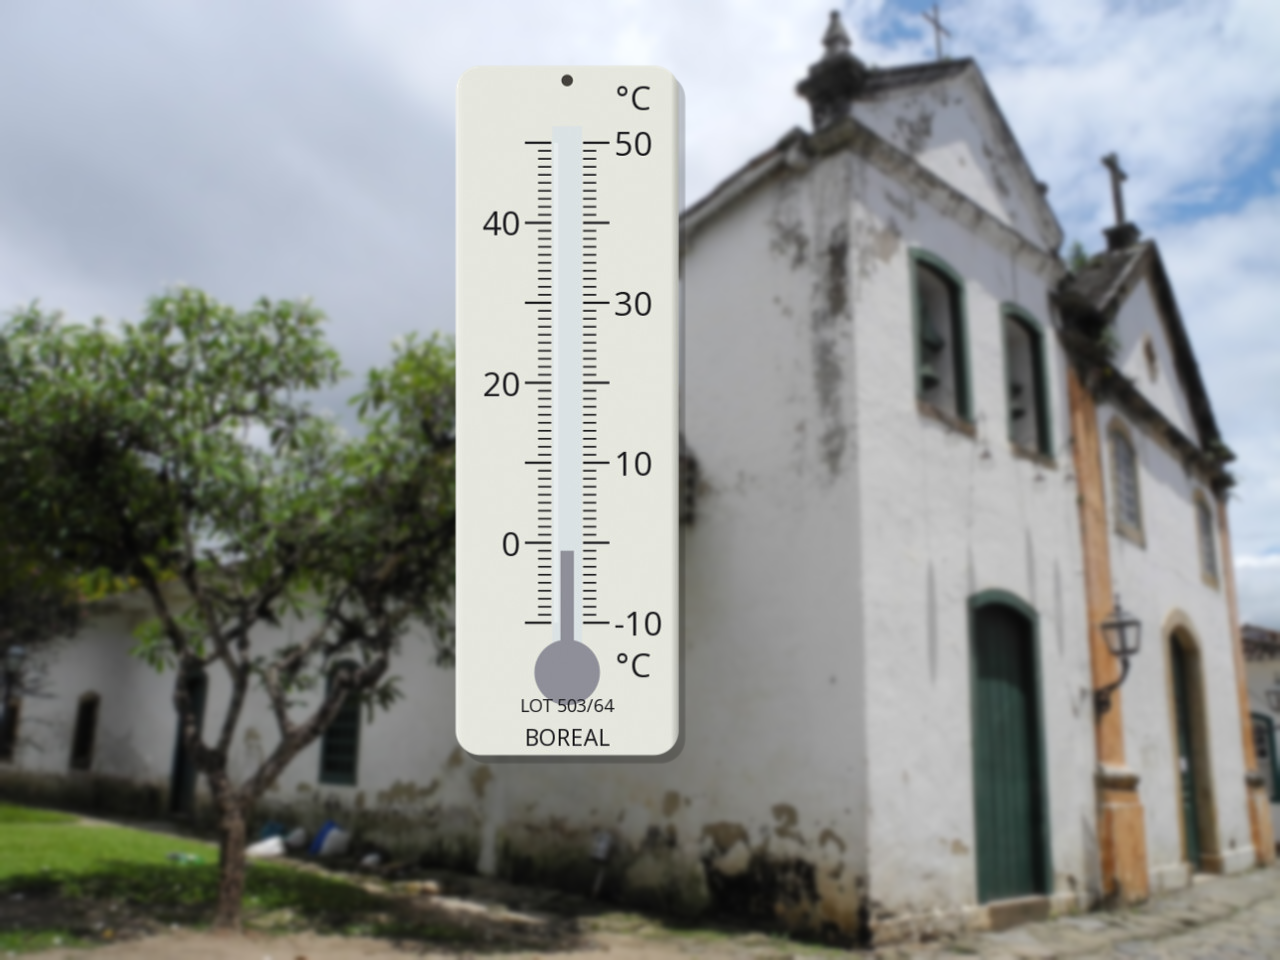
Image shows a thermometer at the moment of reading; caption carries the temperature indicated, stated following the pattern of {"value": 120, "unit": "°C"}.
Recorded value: {"value": -1, "unit": "°C"}
